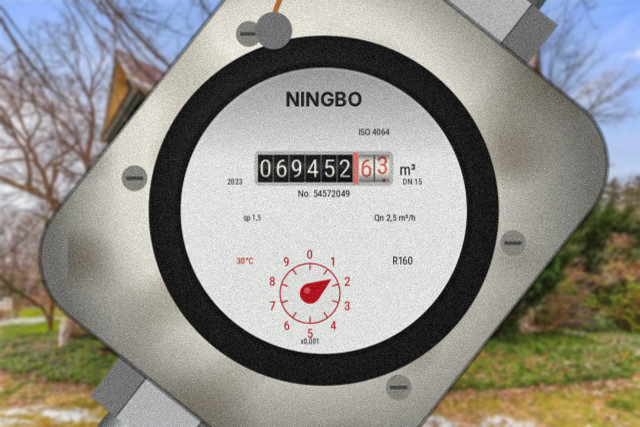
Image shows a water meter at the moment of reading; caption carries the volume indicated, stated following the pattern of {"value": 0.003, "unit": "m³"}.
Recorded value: {"value": 69452.631, "unit": "m³"}
